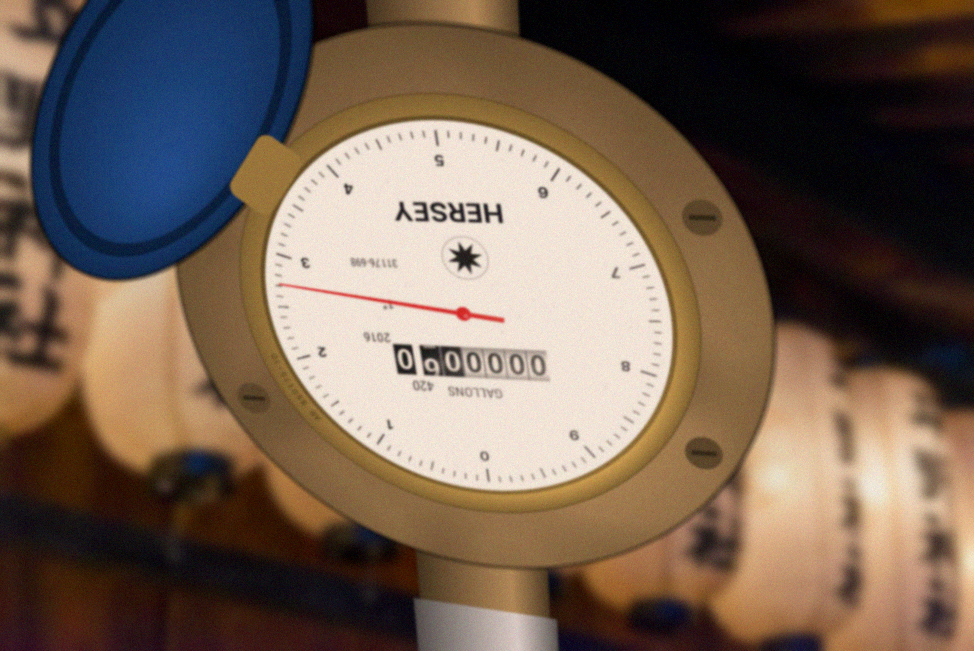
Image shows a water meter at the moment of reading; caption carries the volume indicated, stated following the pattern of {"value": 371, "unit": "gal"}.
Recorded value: {"value": 62.7, "unit": "gal"}
